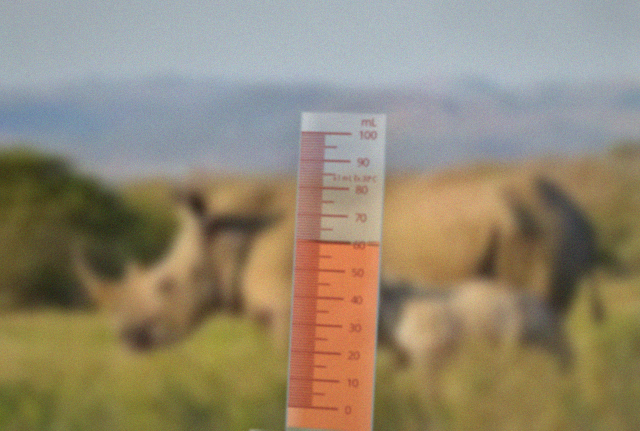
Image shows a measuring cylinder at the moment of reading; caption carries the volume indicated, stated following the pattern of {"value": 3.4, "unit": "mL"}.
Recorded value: {"value": 60, "unit": "mL"}
